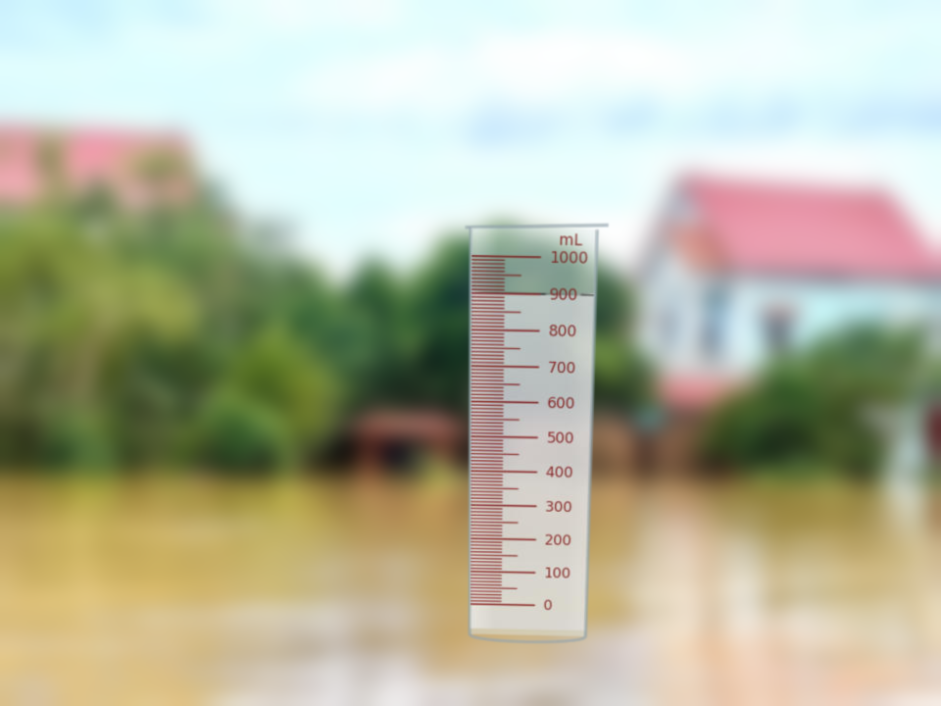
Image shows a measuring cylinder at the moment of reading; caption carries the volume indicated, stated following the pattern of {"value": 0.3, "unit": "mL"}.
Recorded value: {"value": 900, "unit": "mL"}
